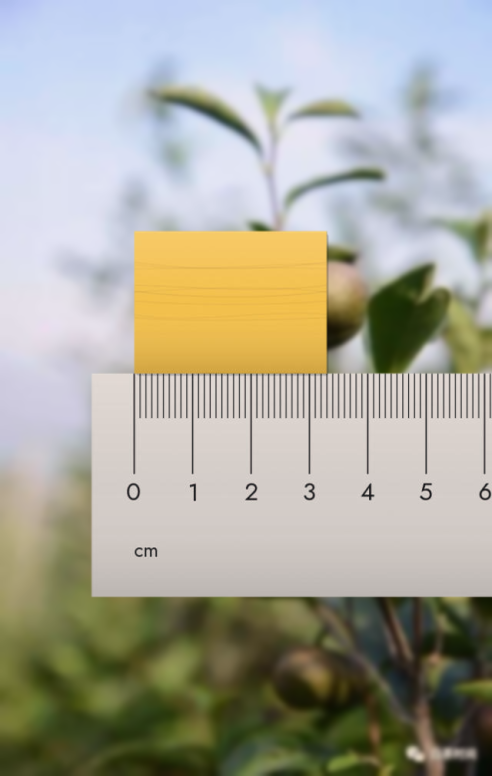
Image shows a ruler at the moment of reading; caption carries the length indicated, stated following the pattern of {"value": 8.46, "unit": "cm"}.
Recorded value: {"value": 3.3, "unit": "cm"}
